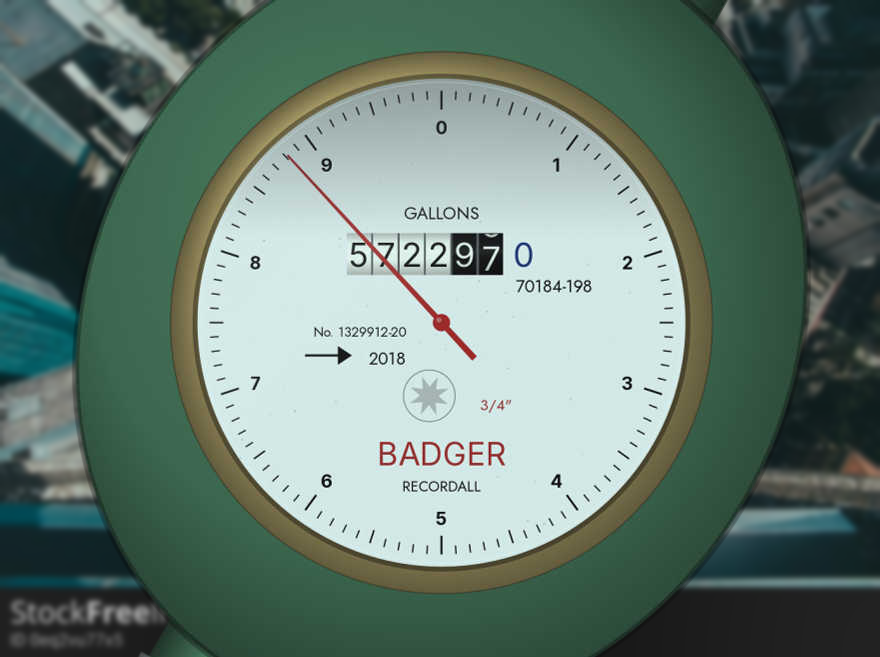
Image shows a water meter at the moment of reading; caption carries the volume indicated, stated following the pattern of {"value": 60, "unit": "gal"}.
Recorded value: {"value": 5722968.8, "unit": "gal"}
